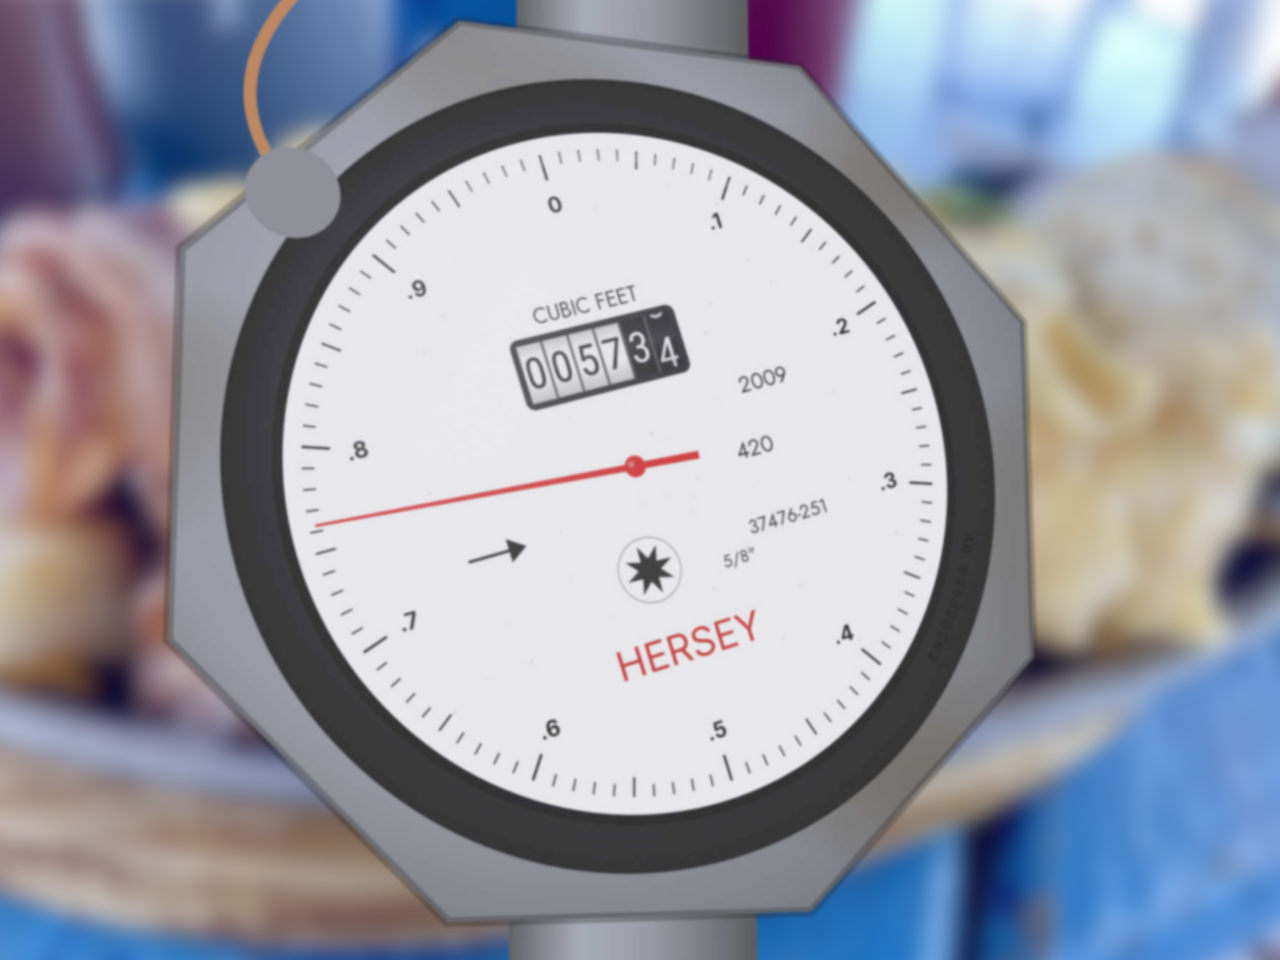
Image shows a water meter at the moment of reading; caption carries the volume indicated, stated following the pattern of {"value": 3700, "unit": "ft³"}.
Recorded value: {"value": 5733.76, "unit": "ft³"}
